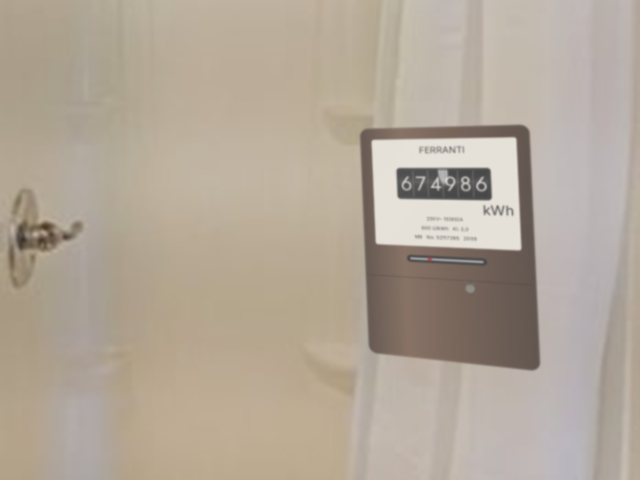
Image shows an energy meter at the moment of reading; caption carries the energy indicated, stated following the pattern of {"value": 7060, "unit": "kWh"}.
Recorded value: {"value": 674986, "unit": "kWh"}
